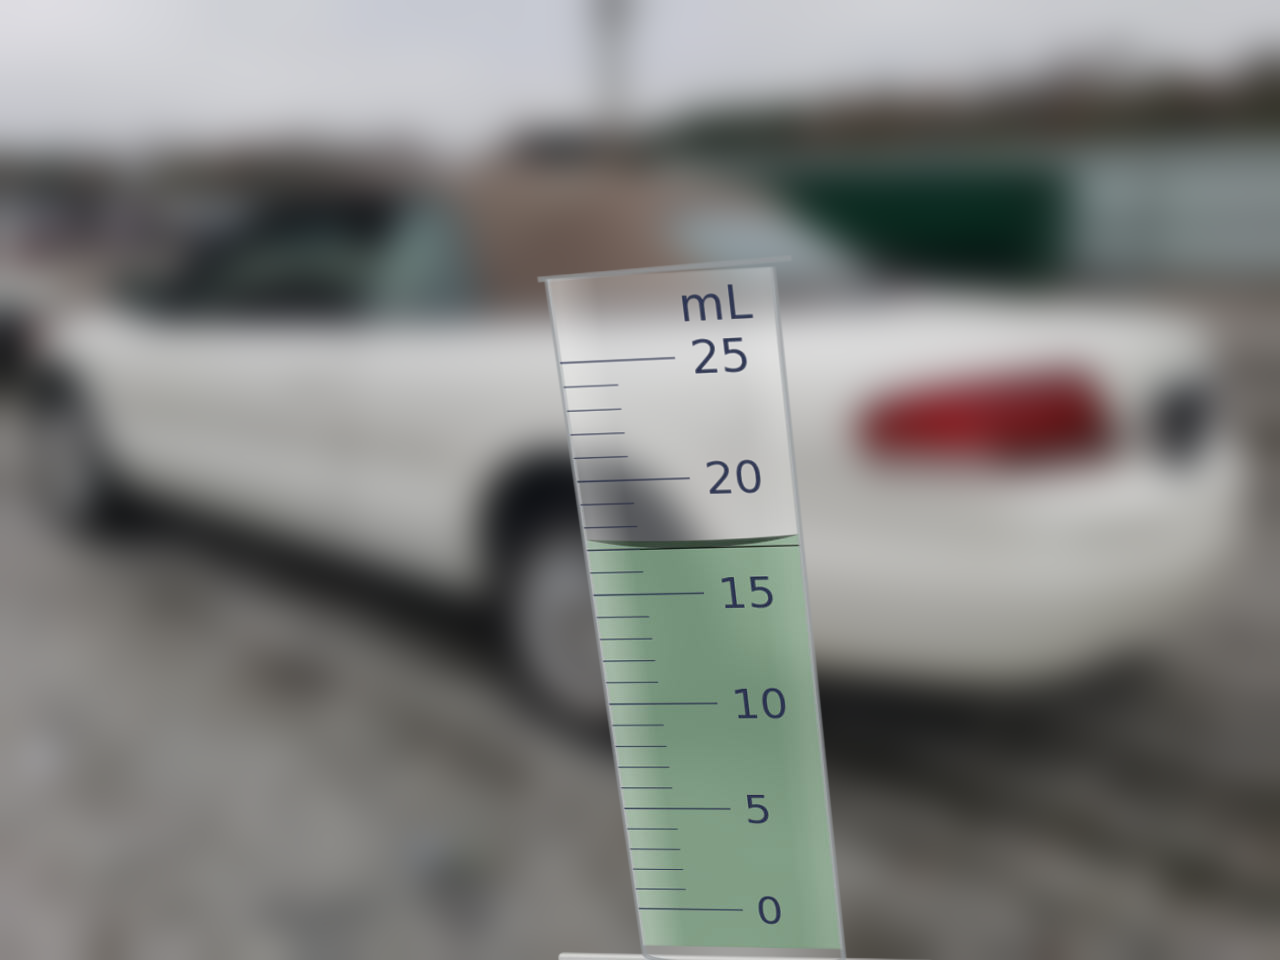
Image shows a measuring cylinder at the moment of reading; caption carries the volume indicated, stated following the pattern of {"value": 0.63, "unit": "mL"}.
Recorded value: {"value": 17, "unit": "mL"}
